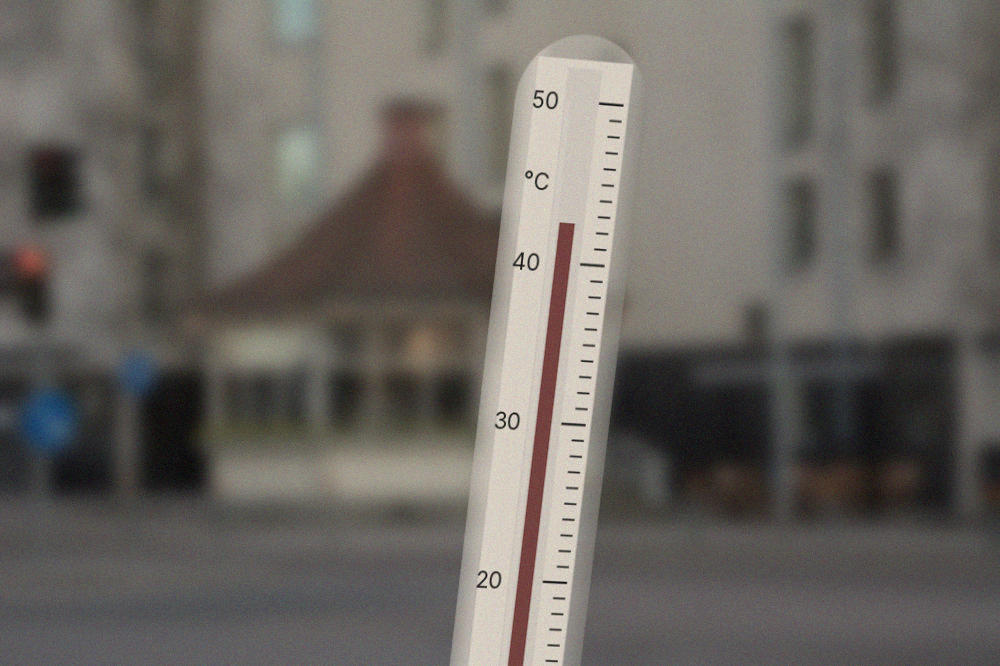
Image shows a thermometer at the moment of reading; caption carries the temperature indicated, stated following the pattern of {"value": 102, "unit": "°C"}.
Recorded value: {"value": 42.5, "unit": "°C"}
